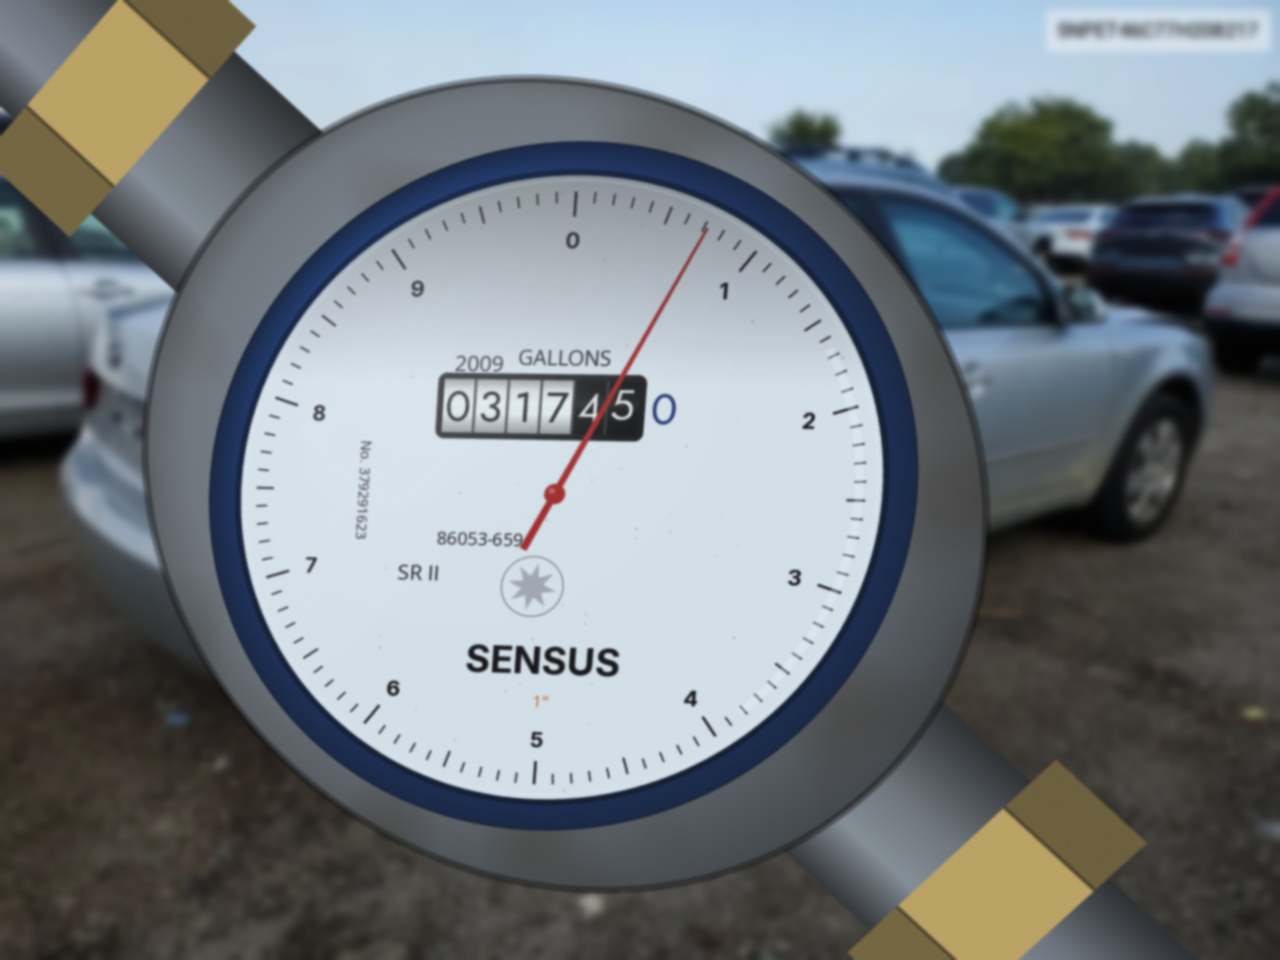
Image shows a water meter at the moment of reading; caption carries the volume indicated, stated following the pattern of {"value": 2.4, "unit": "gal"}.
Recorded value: {"value": 317450.7, "unit": "gal"}
